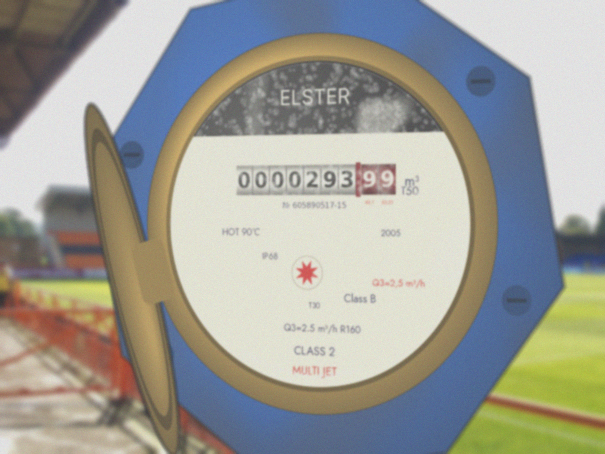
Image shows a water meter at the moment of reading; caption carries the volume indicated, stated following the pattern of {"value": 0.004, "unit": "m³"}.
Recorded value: {"value": 293.99, "unit": "m³"}
